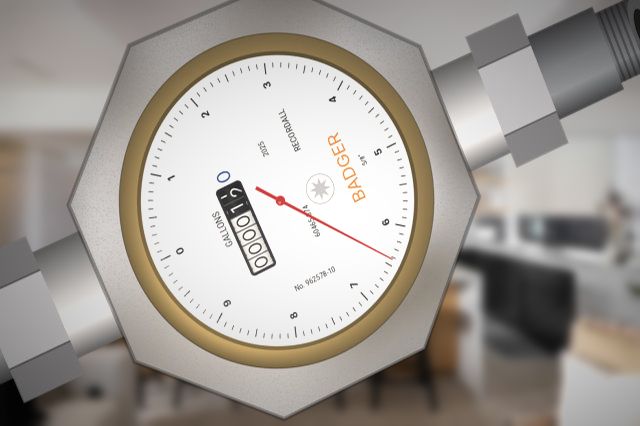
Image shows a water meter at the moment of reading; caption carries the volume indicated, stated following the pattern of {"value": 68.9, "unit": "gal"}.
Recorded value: {"value": 116.4, "unit": "gal"}
